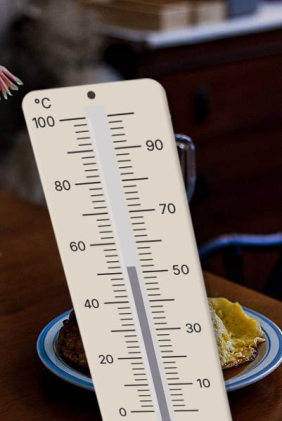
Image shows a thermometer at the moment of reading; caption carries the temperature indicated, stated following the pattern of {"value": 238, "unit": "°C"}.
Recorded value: {"value": 52, "unit": "°C"}
